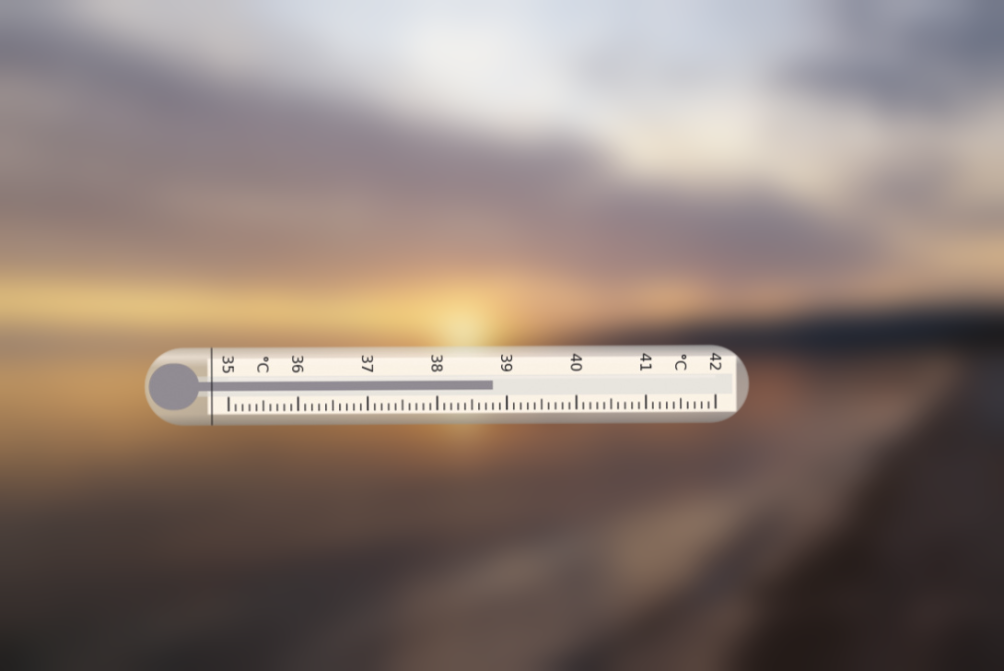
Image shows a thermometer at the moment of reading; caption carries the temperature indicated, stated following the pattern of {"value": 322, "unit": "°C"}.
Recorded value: {"value": 38.8, "unit": "°C"}
